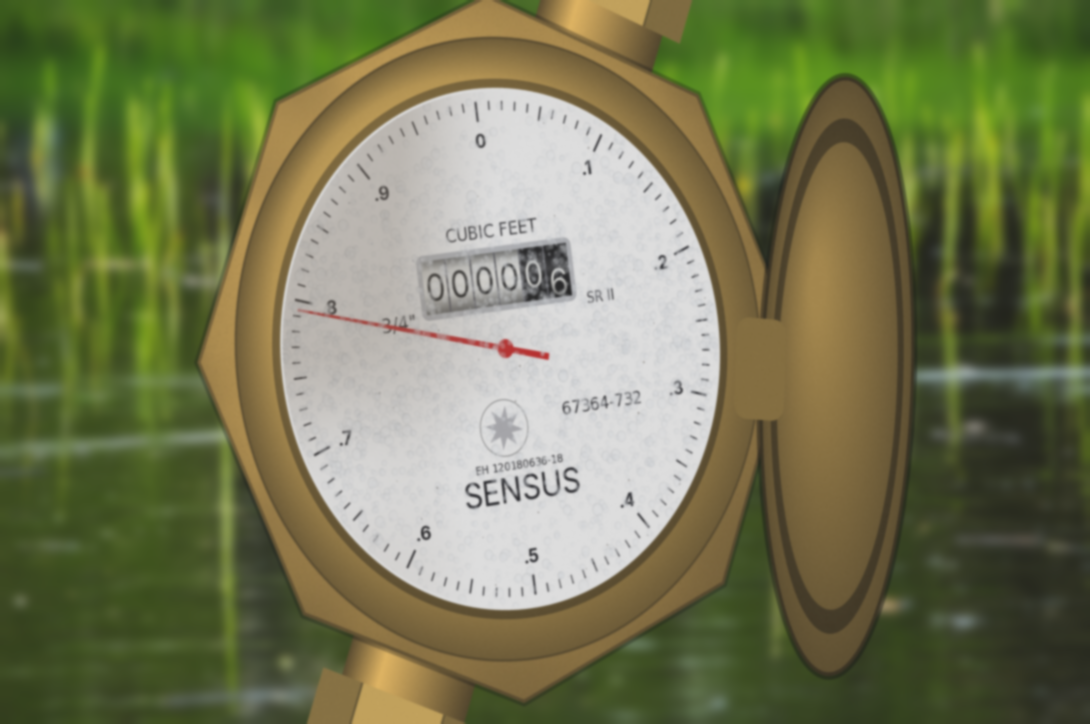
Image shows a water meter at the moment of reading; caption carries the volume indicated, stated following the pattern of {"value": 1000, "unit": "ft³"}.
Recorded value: {"value": 5.79, "unit": "ft³"}
